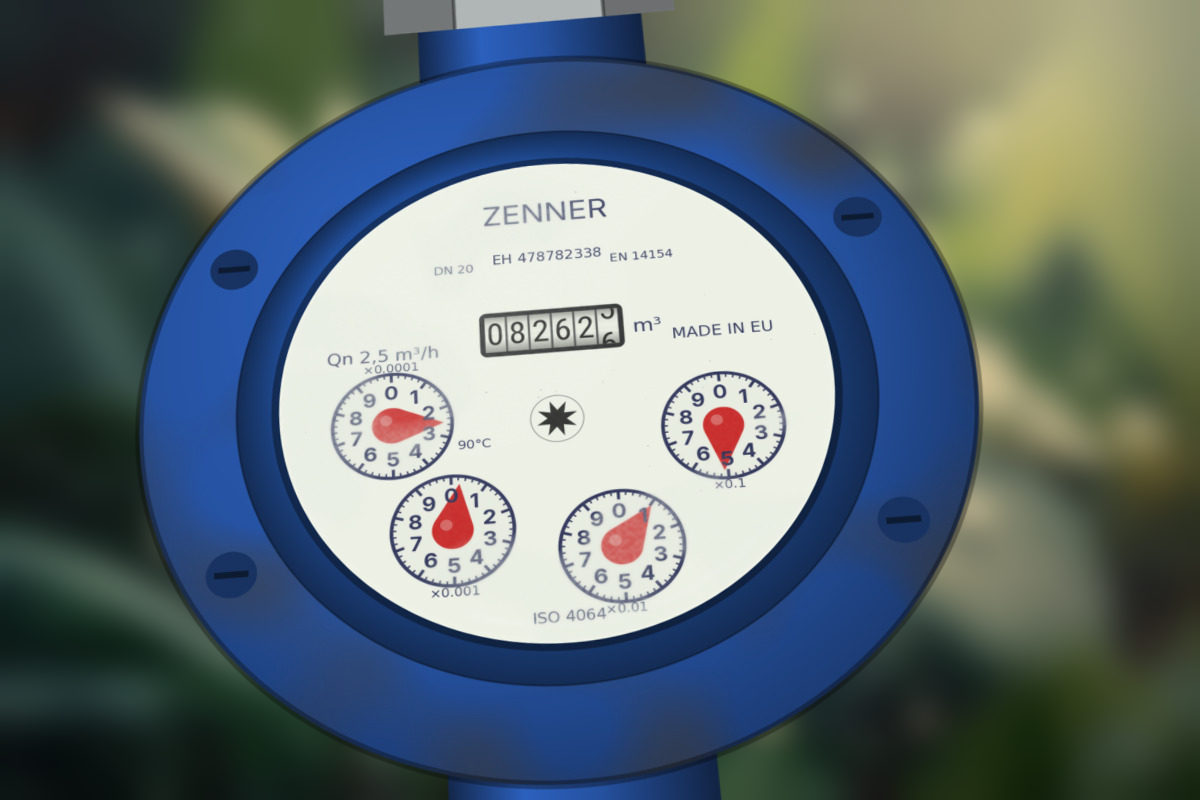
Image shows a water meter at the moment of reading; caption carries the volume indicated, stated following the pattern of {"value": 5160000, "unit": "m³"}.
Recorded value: {"value": 82625.5102, "unit": "m³"}
